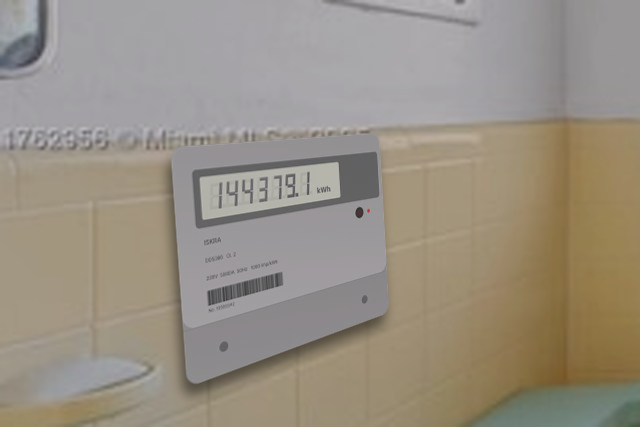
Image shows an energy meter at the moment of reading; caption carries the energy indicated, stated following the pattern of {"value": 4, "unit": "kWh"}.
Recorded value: {"value": 144379.1, "unit": "kWh"}
